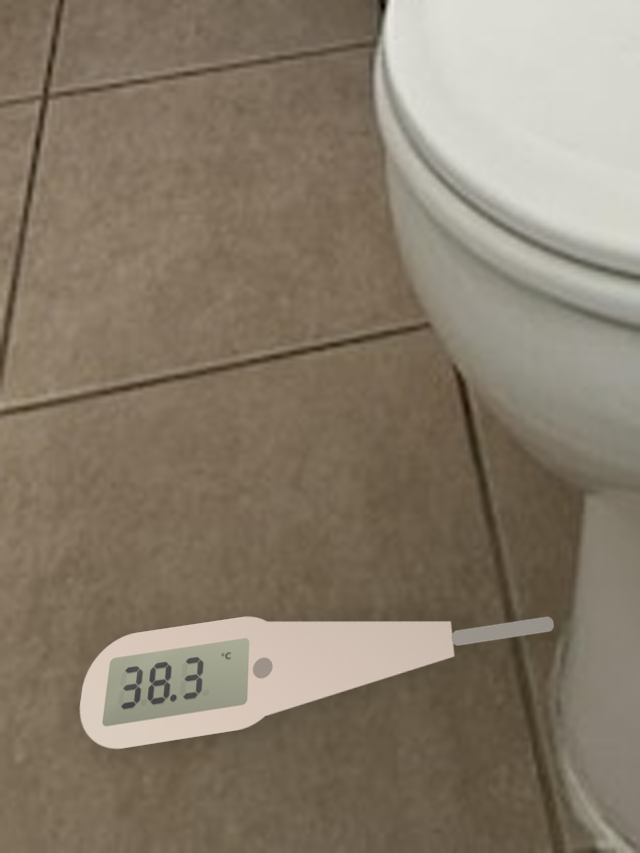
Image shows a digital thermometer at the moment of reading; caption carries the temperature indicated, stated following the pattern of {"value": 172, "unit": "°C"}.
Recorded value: {"value": 38.3, "unit": "°C"}
